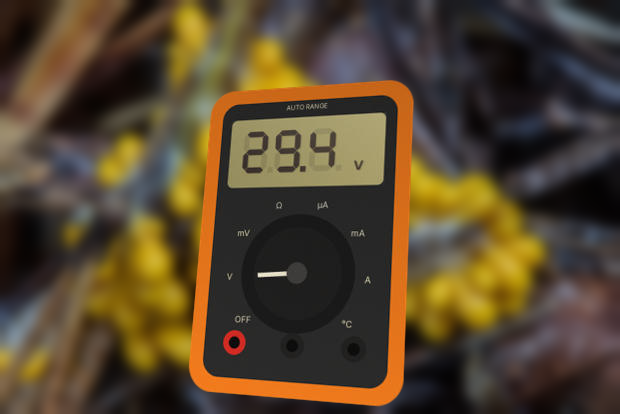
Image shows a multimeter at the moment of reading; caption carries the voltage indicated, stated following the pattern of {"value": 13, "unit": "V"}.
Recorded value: {"value": 29.4, "unit": "V"}
